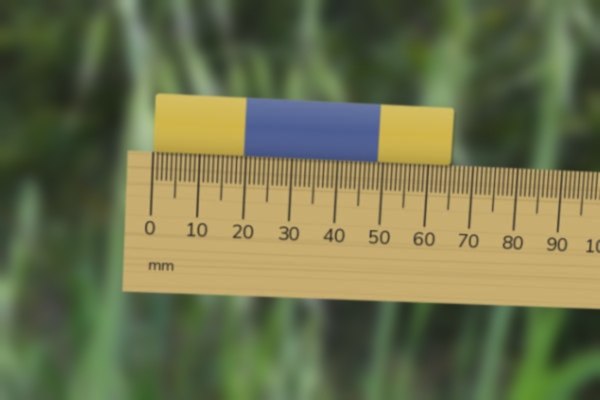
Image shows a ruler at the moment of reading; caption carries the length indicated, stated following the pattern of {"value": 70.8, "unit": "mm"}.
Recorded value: {"value": 65, "unit": "mm"}
